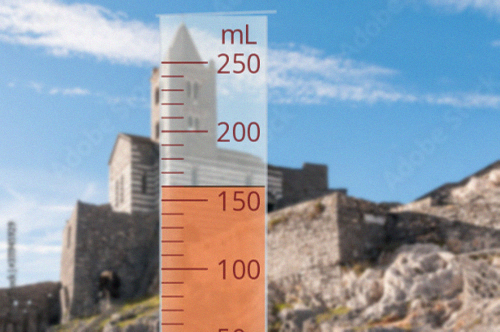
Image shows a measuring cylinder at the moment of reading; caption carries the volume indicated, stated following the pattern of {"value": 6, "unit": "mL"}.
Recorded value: {"value": 160, "unit": "mL"}
